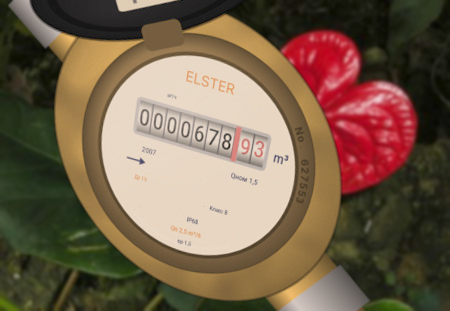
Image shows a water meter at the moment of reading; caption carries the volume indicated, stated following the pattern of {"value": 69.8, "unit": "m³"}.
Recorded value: {"value": 678.93, "unit": "m³"}
